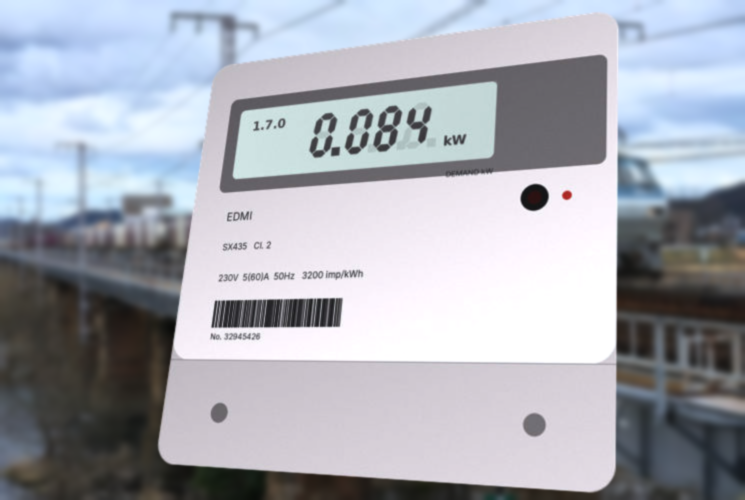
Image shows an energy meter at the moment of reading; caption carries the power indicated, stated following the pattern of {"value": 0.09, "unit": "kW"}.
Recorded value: {"value": 0.084, "unit": "kW"}
